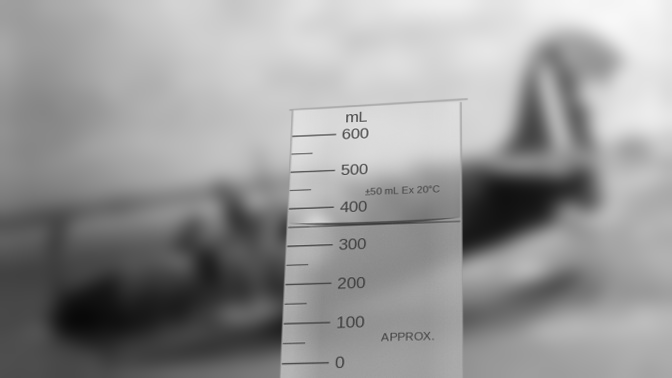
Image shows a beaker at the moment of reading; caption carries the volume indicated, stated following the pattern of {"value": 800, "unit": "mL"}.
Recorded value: {"value": 350, "unit": "mL"}
